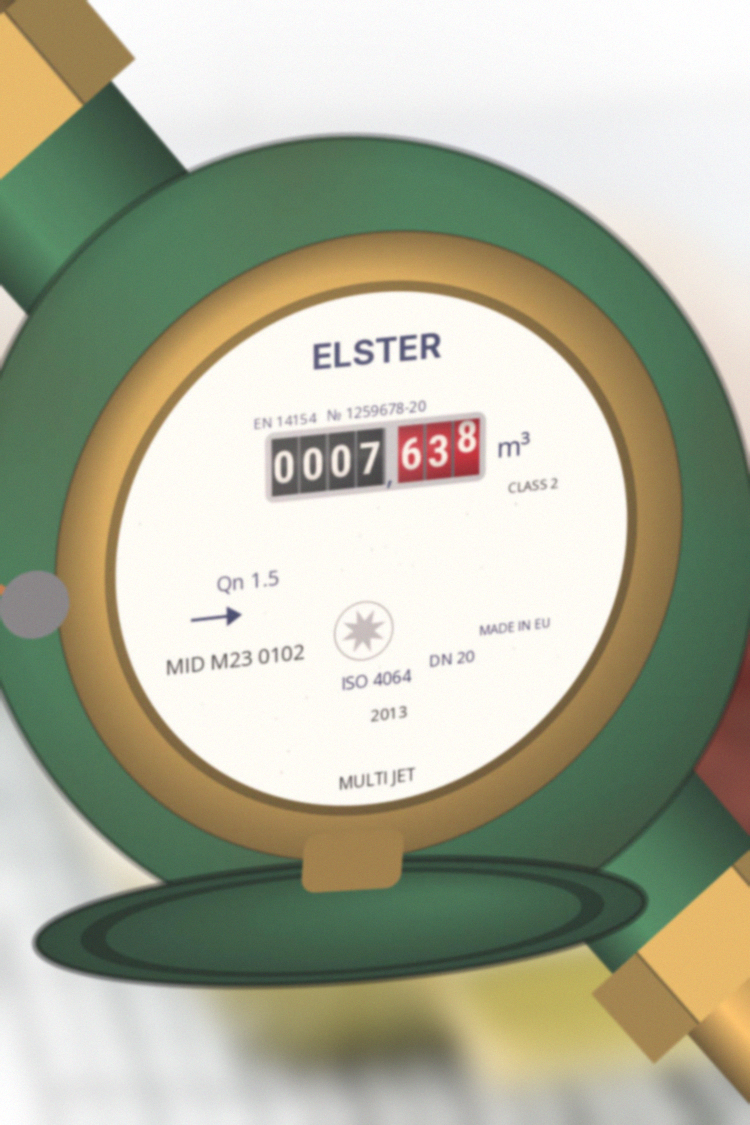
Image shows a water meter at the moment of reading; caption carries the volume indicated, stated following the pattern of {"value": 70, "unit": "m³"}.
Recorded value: {"value": 7.638, "unit": "m³"}
